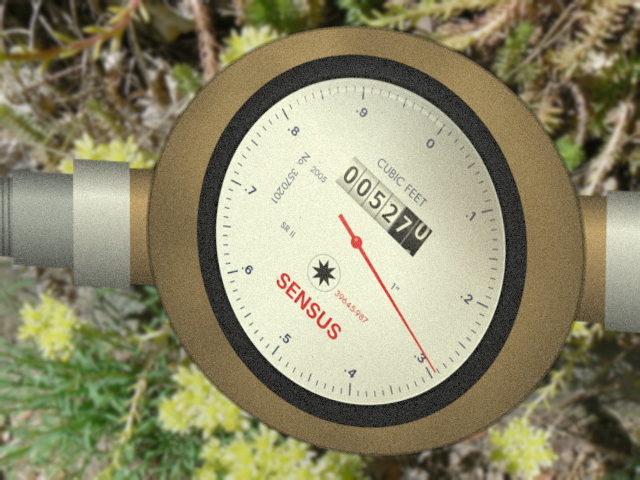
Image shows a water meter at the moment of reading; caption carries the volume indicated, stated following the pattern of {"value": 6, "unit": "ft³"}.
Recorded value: {"value": 5270.29, "unit": "ft³"}
